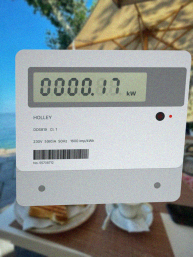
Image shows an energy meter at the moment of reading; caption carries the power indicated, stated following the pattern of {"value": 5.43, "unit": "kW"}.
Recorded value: {"value": 0.17, "unit": "kW"}
